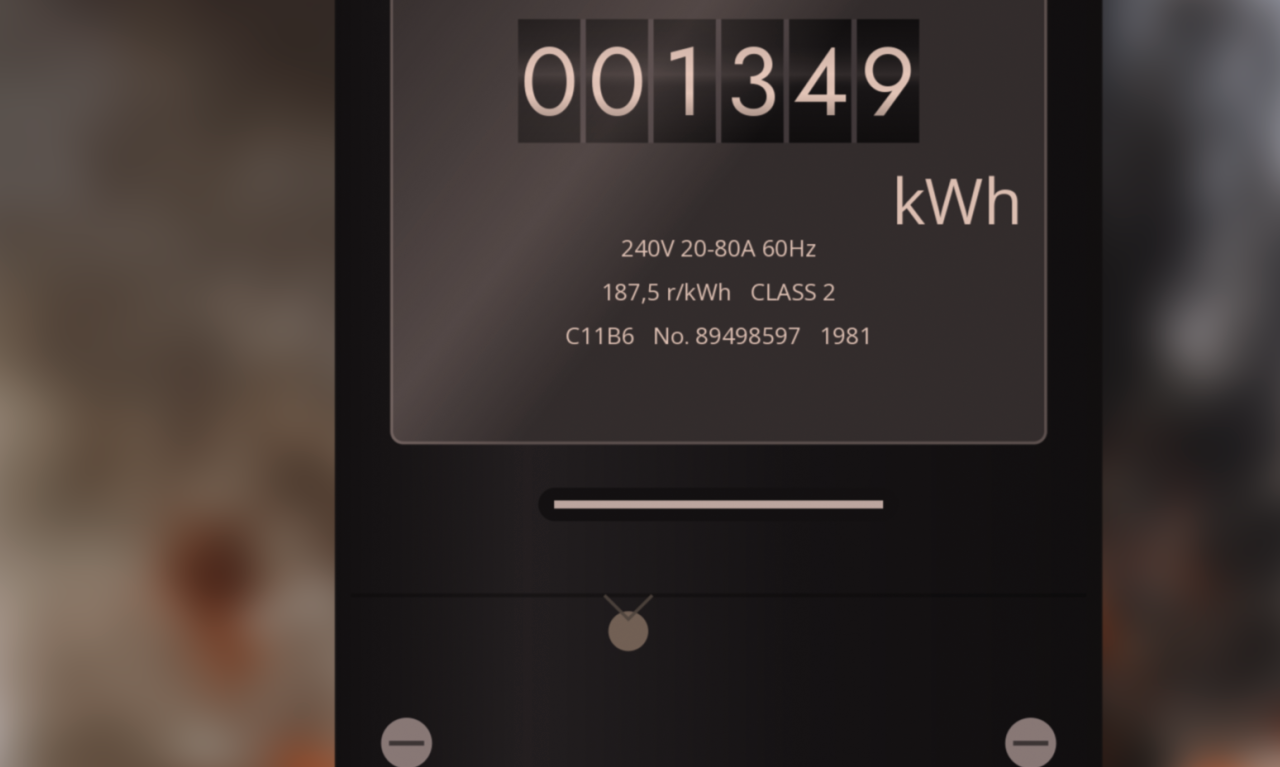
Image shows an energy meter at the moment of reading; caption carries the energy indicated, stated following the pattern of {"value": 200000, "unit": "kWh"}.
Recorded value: {"value": 1349, "unit": "kWh"}
